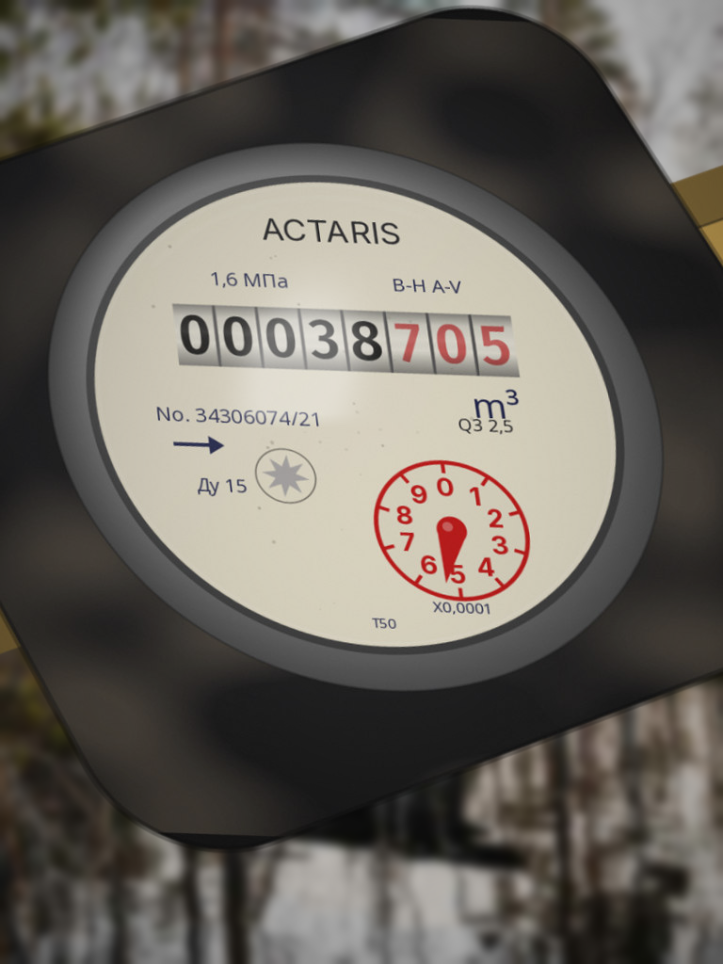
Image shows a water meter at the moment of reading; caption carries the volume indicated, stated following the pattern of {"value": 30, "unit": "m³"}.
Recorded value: {"value": 38.7055, "unit": "m³"}
